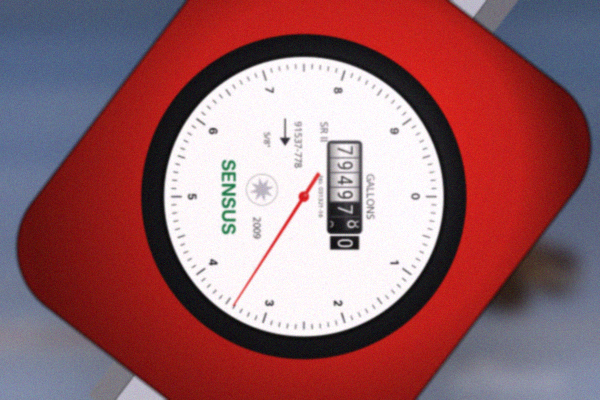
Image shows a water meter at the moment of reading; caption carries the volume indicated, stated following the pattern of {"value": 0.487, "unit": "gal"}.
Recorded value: {"value": 7949783.4, "unit": "gal"}
